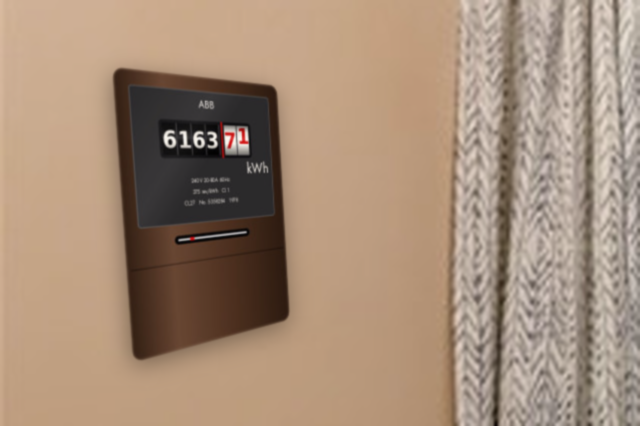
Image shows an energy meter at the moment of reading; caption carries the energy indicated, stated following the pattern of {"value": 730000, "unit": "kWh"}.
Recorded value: {"value": 6163.71, "unit": "kWh"}
